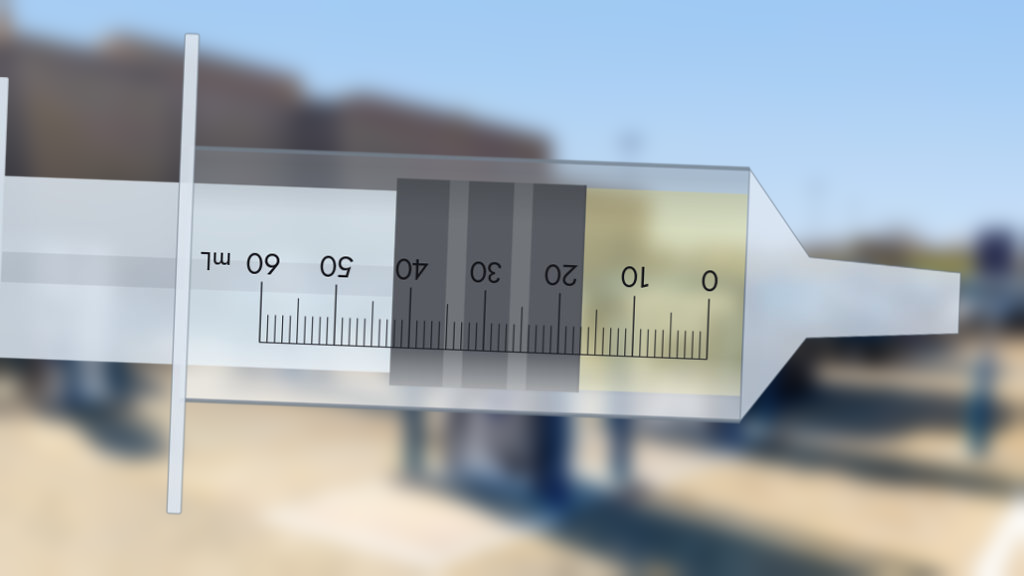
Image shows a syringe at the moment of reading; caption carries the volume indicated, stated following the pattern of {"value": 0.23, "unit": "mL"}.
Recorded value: {"value": 17, "unit": "mL"}
